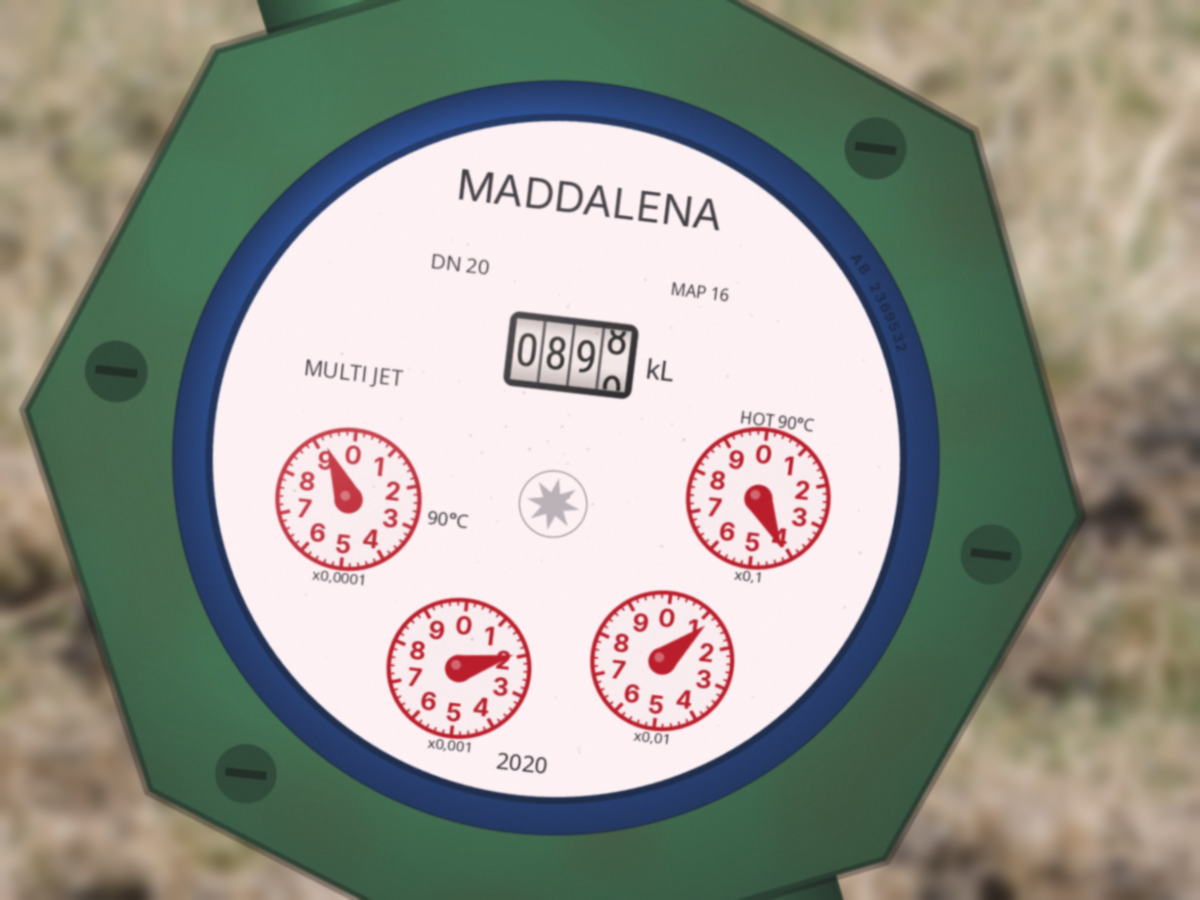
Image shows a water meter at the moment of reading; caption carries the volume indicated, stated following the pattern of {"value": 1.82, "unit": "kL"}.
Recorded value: {"value": 898.4119, "unit": "kL"}
